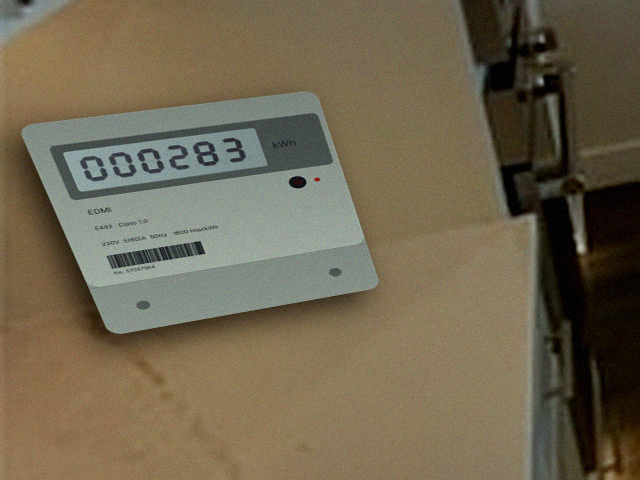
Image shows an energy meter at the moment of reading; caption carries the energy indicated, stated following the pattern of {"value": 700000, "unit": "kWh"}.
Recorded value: {"value": 283, "unit": "kWh"}
